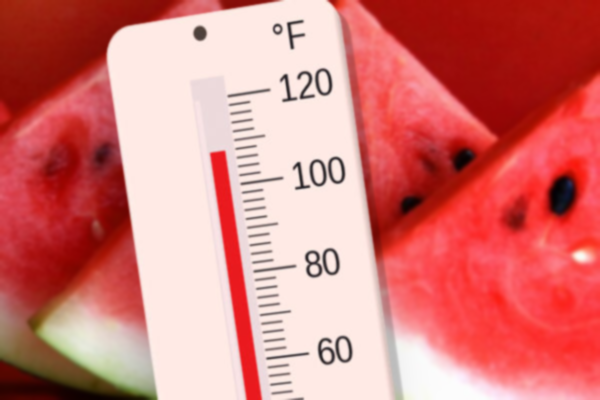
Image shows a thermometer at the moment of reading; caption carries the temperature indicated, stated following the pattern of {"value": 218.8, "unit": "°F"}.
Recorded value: {"value": 108, "unit": "°F"}
